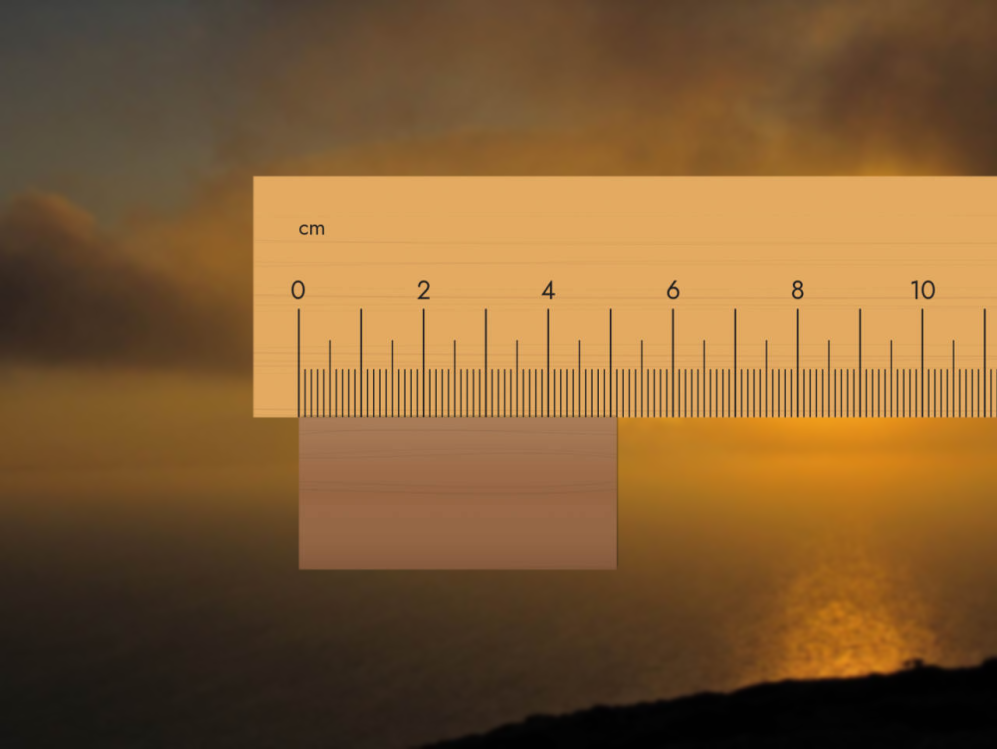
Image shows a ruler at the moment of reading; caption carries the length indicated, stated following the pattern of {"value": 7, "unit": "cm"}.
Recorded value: {"value": 5.1, "unit": "cm"}
